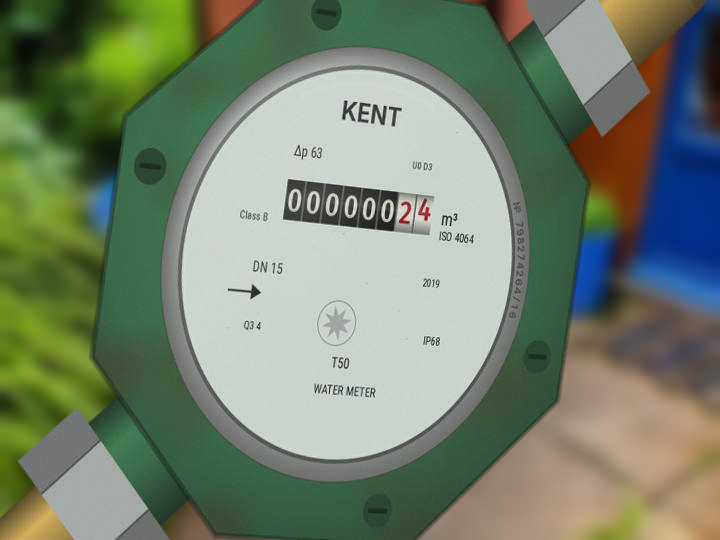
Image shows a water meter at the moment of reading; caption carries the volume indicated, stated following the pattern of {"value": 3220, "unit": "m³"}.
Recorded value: {"value": 0.24, "unit": "m³"}
